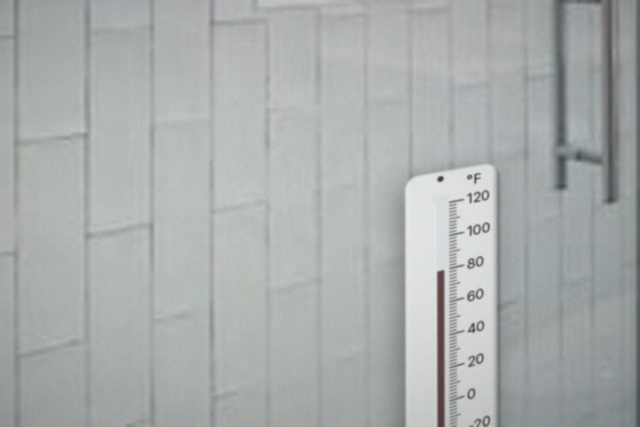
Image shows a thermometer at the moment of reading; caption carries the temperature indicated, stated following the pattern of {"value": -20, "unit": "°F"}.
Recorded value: {"value": 80, "unit": "°F"}
